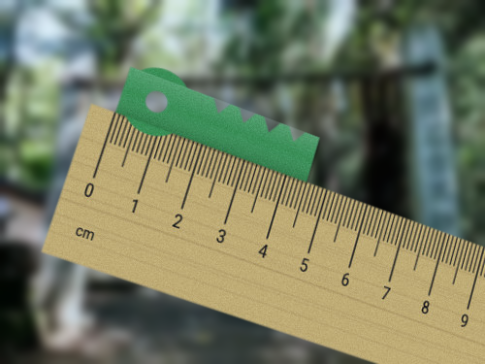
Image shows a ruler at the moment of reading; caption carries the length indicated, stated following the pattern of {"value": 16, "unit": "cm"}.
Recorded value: {"value": 4.5, "unit": "cm"}
